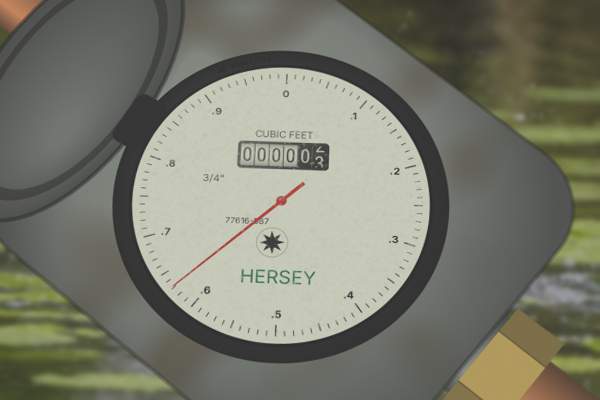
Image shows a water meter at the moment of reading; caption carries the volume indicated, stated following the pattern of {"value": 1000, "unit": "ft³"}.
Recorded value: {"value": 2.63, "unit": "ft³"}
